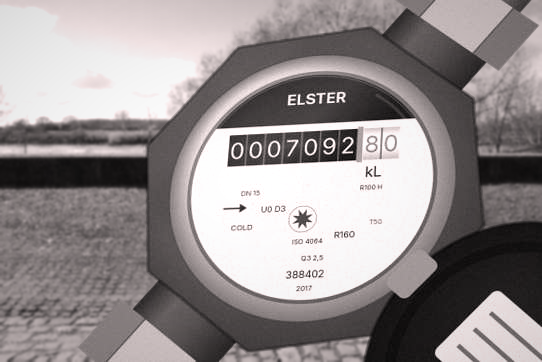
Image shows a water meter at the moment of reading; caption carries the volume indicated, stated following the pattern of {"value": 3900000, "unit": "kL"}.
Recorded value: {"value": 7092.80, "unit": "kL"}
